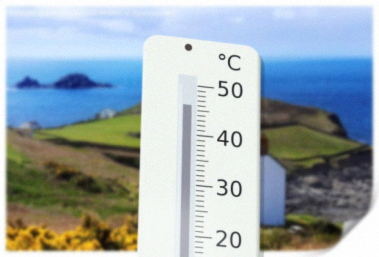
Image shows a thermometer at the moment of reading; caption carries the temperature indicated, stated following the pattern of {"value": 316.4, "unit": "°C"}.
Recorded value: {"value": 46, "unit": "°C"}
